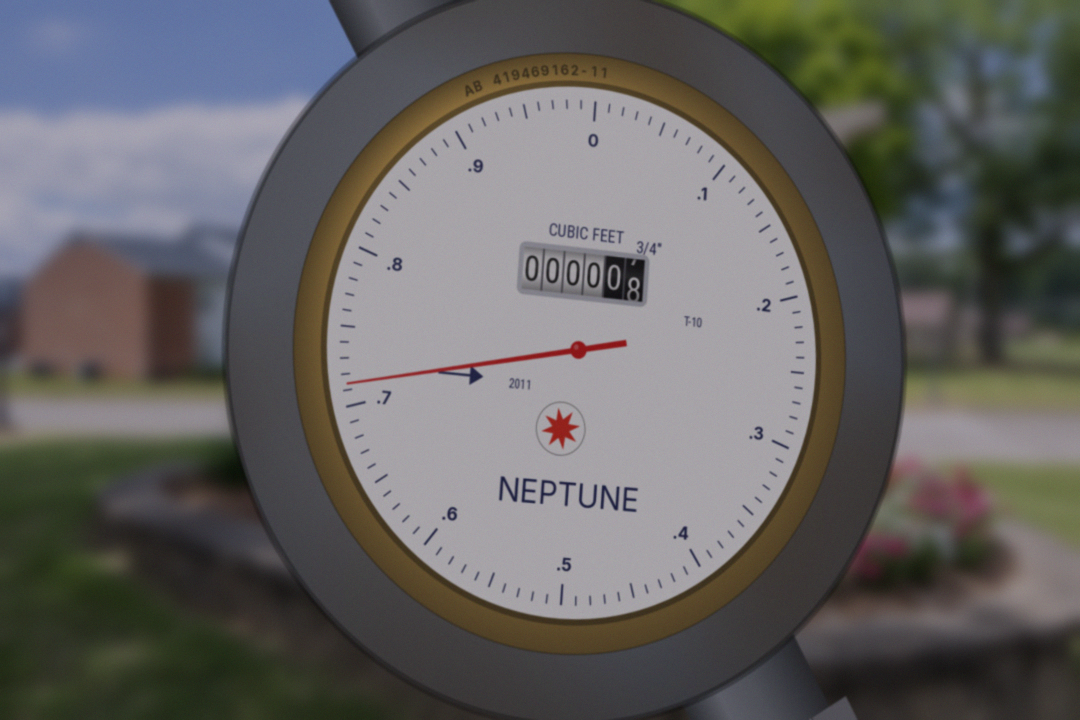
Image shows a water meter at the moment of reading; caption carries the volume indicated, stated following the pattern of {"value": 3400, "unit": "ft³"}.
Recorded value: {"value": 7.71, "unit": "ft³"}
